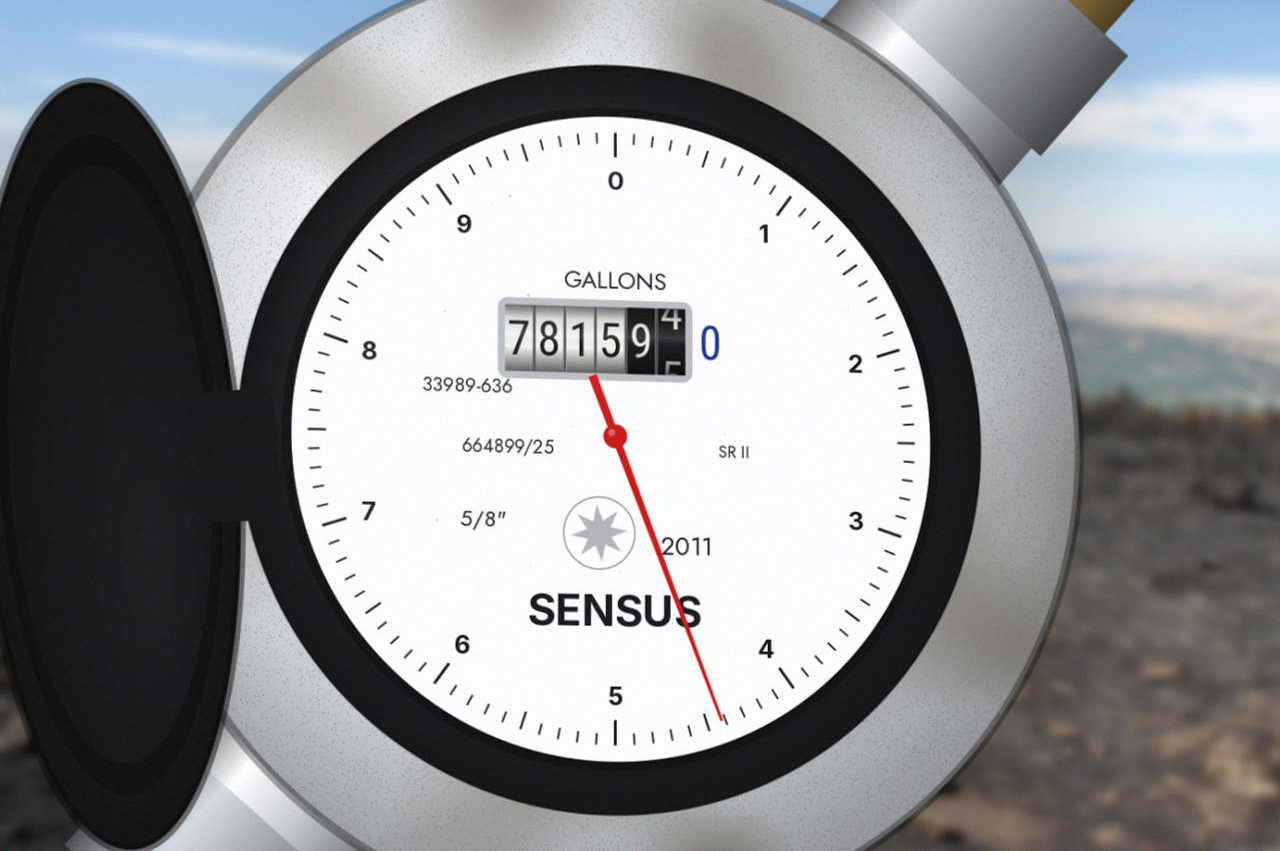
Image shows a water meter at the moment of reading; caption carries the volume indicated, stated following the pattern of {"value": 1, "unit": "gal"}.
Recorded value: {"value": 7815944.4, "unit": "gal"}
